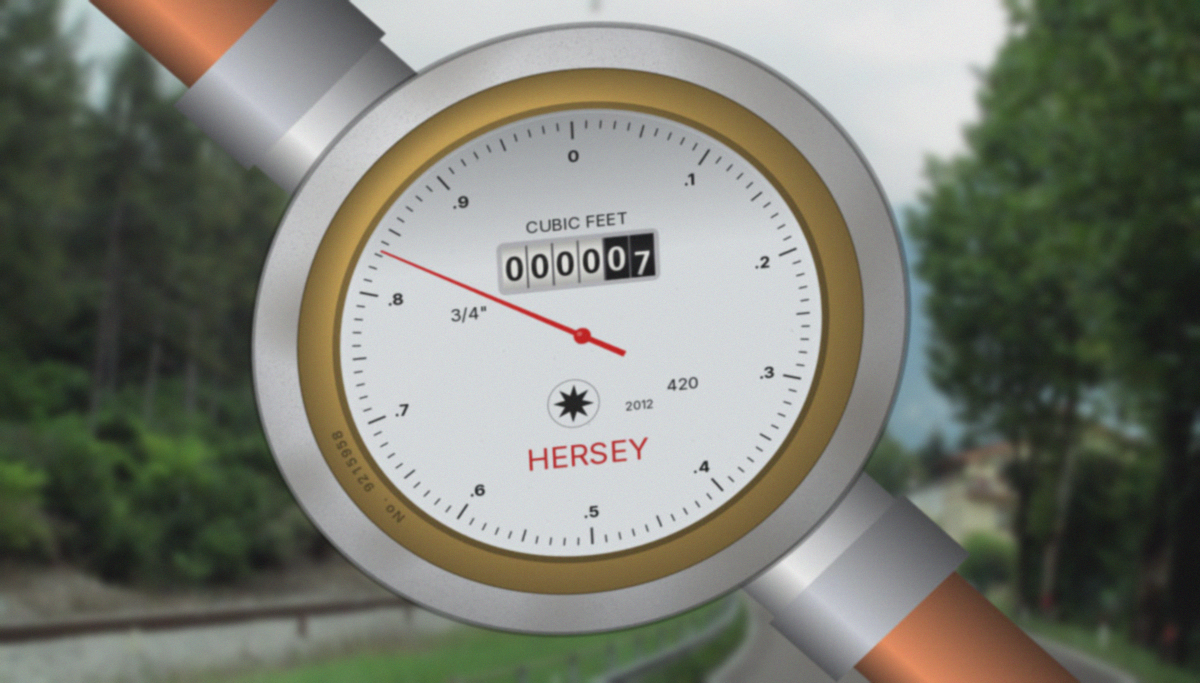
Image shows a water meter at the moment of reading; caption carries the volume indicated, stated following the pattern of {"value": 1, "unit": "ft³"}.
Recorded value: {"value": 6.83, "unit": "ft³"}
